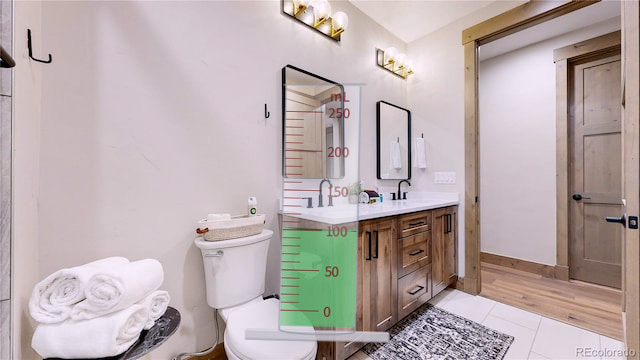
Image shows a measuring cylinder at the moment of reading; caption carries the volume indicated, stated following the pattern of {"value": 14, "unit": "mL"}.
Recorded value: {"value": 100, "unit": "mL"}
